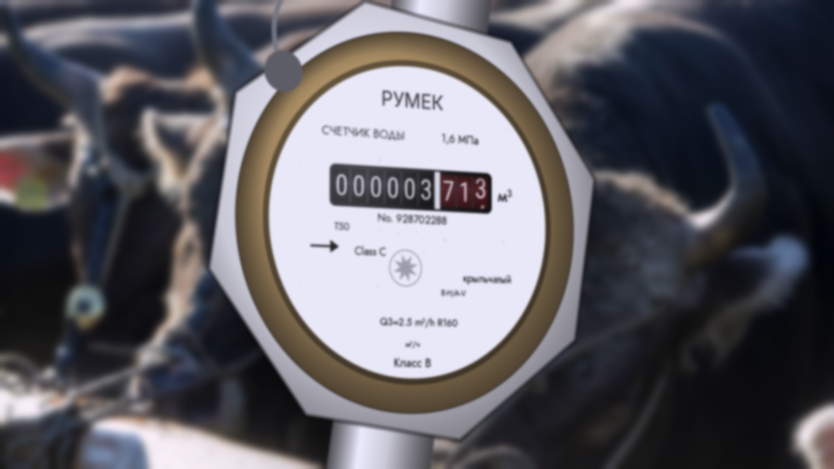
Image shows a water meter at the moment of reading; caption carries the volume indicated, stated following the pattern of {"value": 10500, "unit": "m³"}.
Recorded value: {"value": 3.713, "unit": "m³"}
